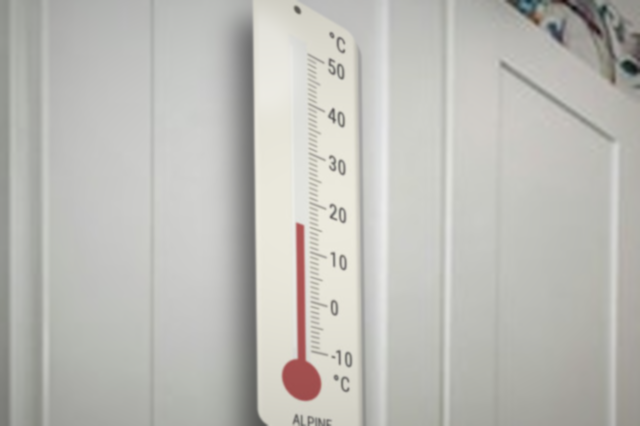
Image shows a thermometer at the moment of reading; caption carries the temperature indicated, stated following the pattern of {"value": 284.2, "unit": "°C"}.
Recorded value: {"value": 15, "unit": "°C"}
